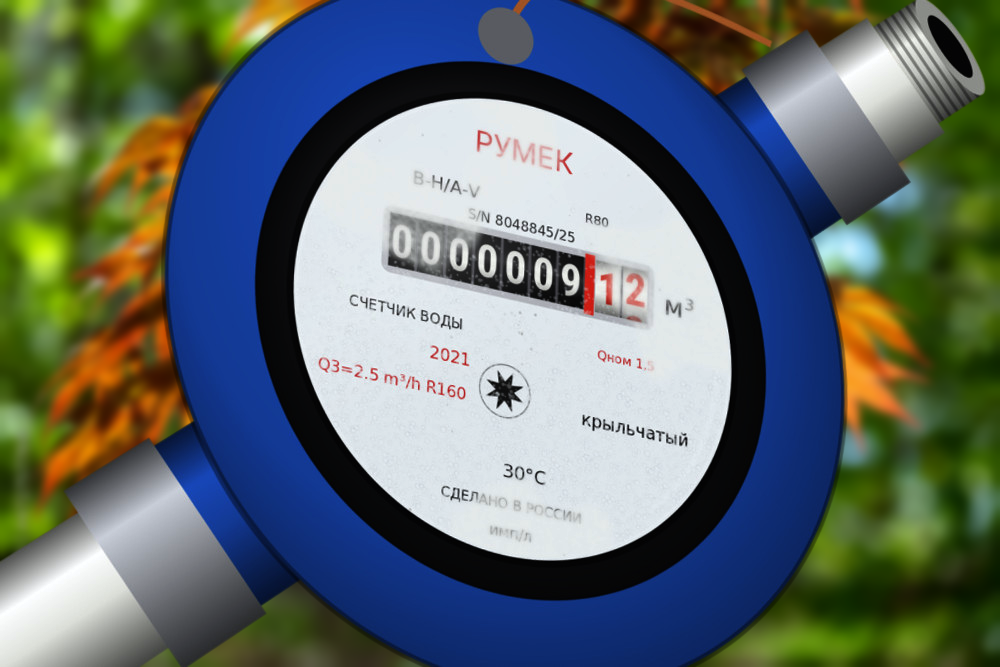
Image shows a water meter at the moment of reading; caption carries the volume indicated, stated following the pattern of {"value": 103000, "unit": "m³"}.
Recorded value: {"value": 9.12, "unit": "m³"}
